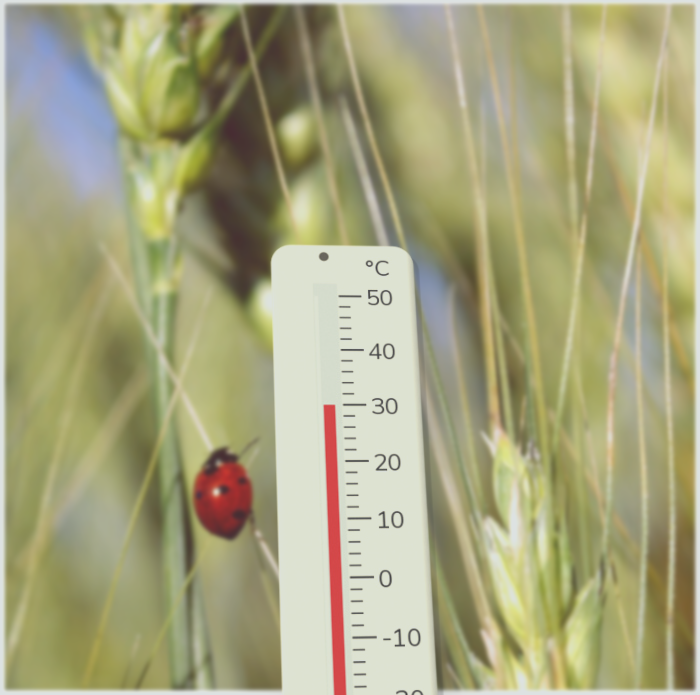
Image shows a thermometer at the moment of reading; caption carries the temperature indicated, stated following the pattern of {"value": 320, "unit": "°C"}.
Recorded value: {"value": 30, "unit": "°C"}
